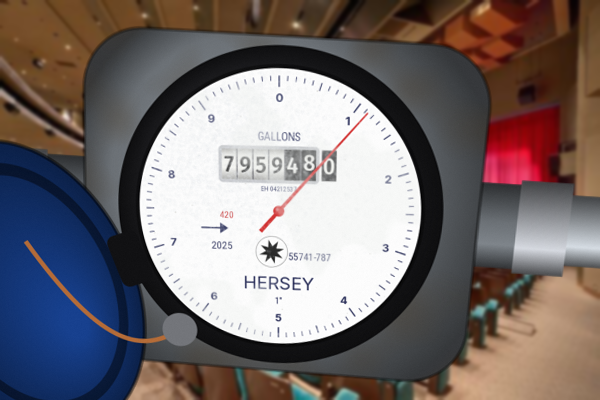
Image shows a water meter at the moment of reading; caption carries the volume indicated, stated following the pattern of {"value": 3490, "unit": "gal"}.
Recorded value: {"value": 7959481.1, "unit": "gal"}
